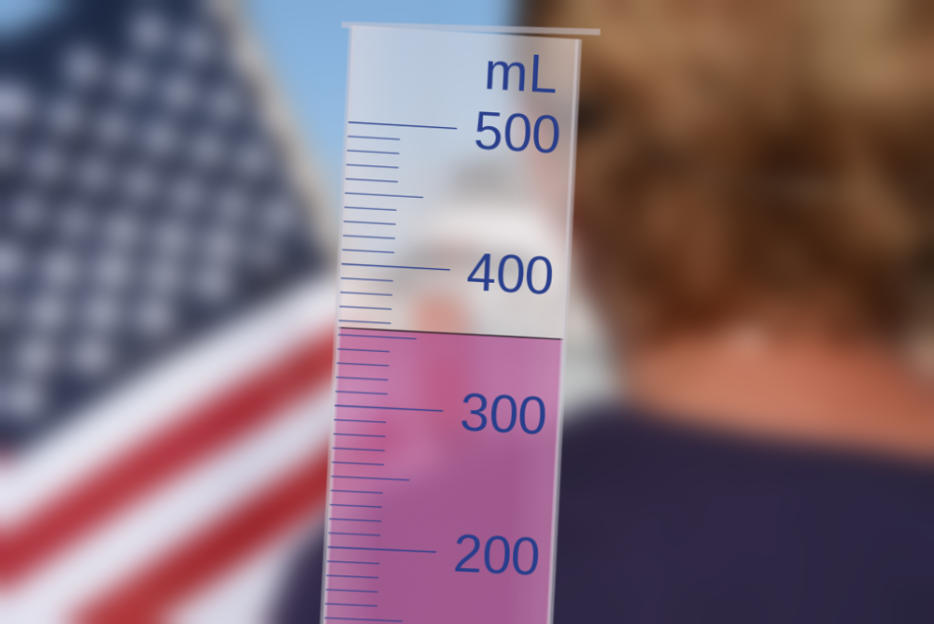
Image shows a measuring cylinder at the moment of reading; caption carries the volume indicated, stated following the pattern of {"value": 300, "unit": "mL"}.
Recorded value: {"value": 355, "unit": "mL"}
